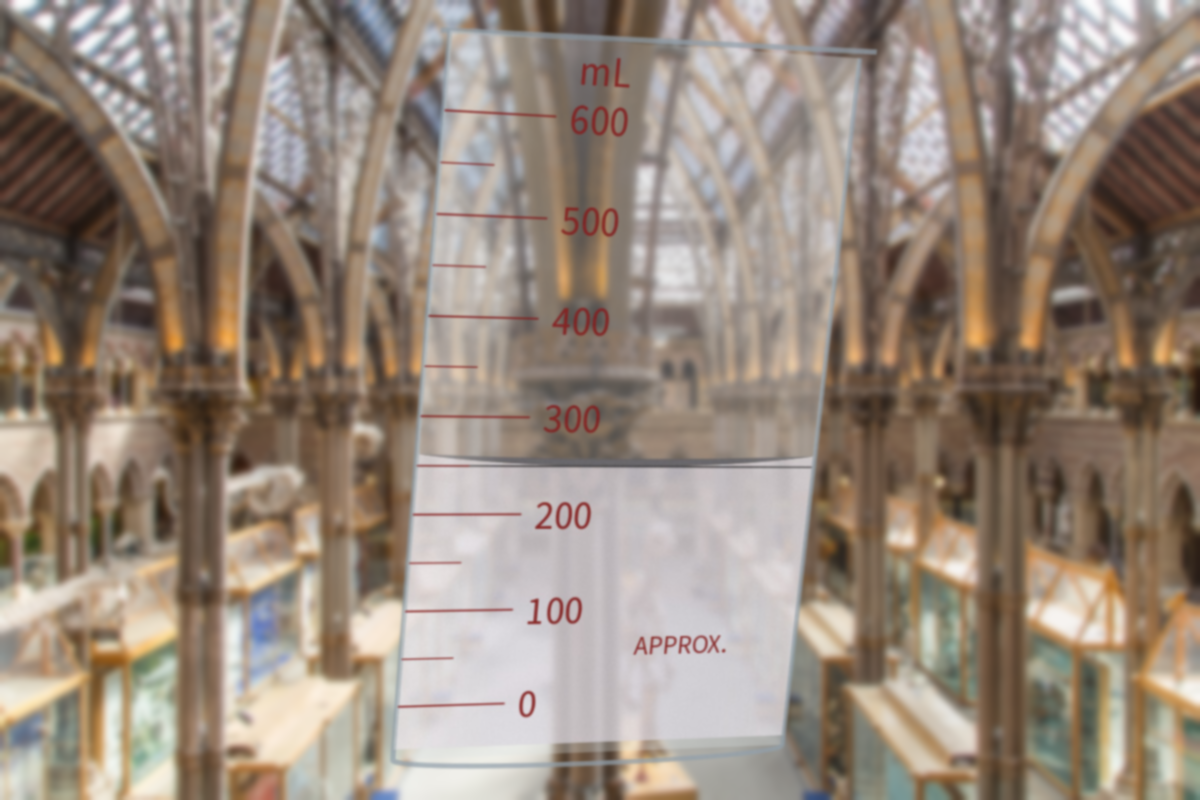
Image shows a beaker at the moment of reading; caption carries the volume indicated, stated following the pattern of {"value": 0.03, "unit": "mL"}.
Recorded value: {"value": 250, "unit": "mL"}
